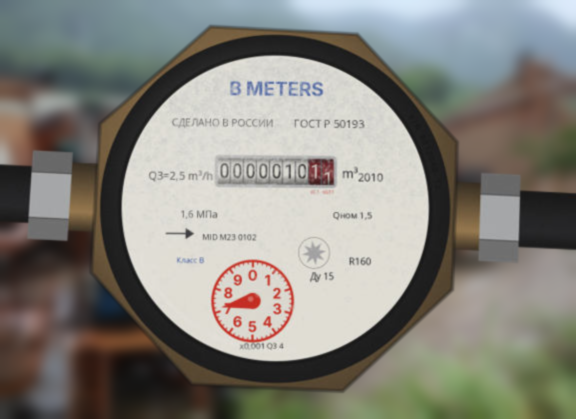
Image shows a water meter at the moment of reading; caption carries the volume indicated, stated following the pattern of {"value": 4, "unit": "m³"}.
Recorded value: {"value": 10.107, "unit": "m³"}
